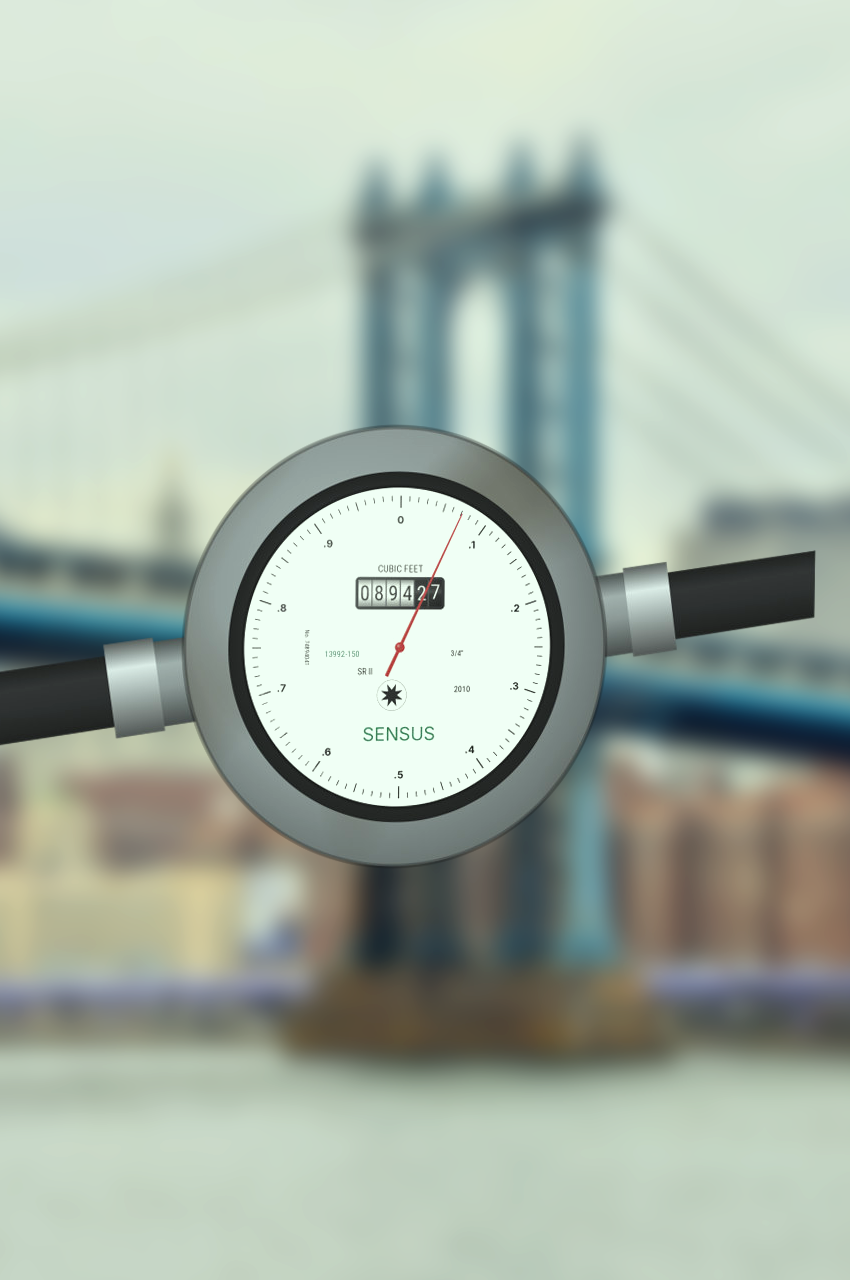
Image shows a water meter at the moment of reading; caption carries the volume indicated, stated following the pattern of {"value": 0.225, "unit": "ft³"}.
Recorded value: {"value": 89427.07, "unit": "ft³"}
